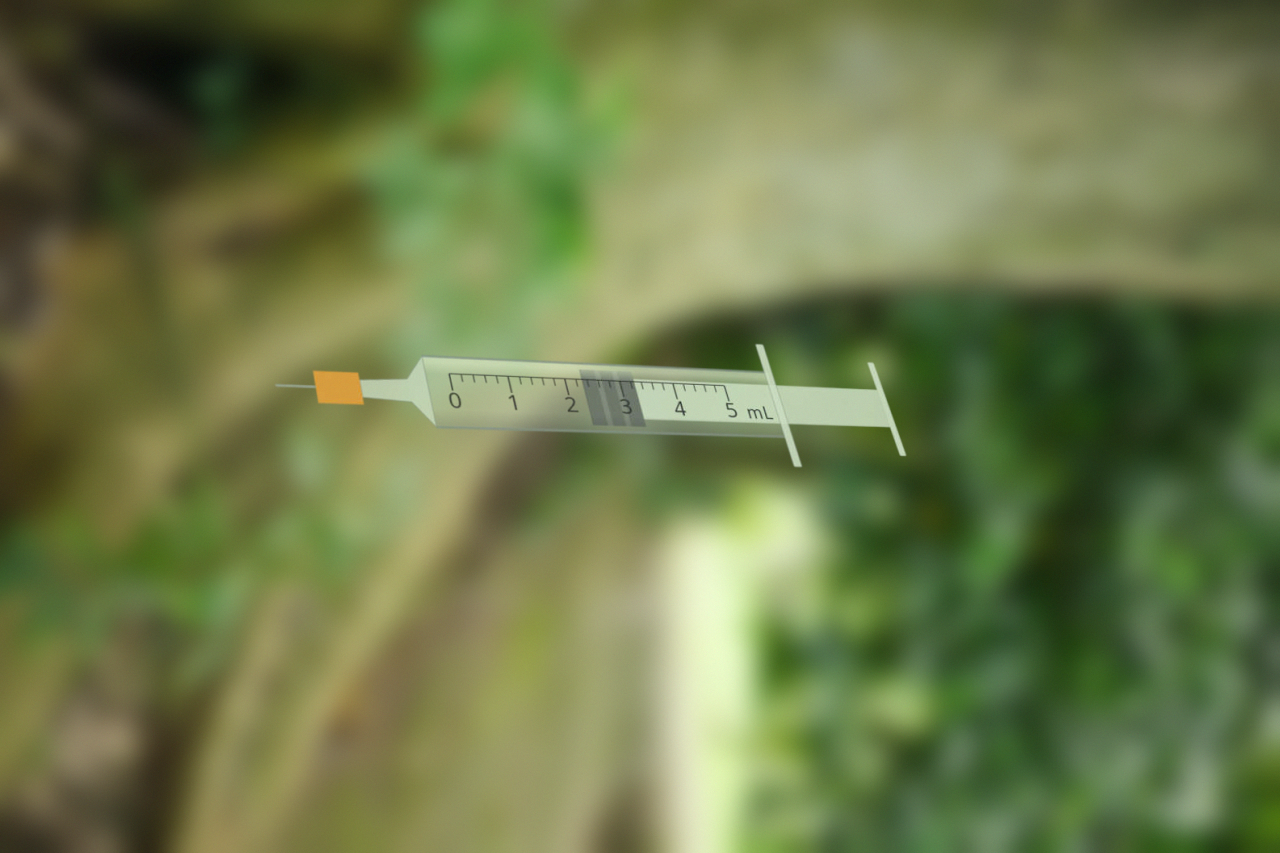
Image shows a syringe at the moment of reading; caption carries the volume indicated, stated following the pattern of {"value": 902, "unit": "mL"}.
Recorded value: {"value": 2.3, "unit": "mL"}
